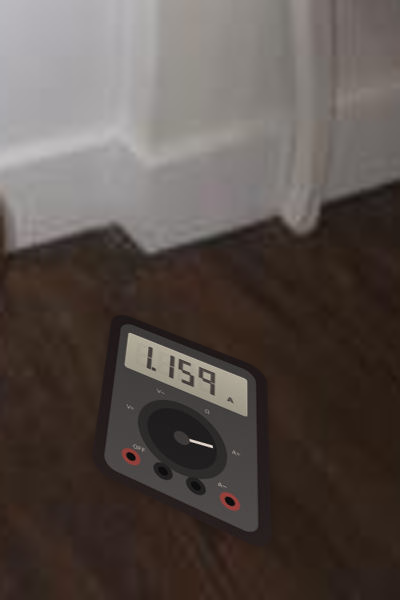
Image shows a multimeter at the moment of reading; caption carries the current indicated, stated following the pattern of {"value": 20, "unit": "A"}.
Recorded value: {"value": 1.159, "unit": "A"}
